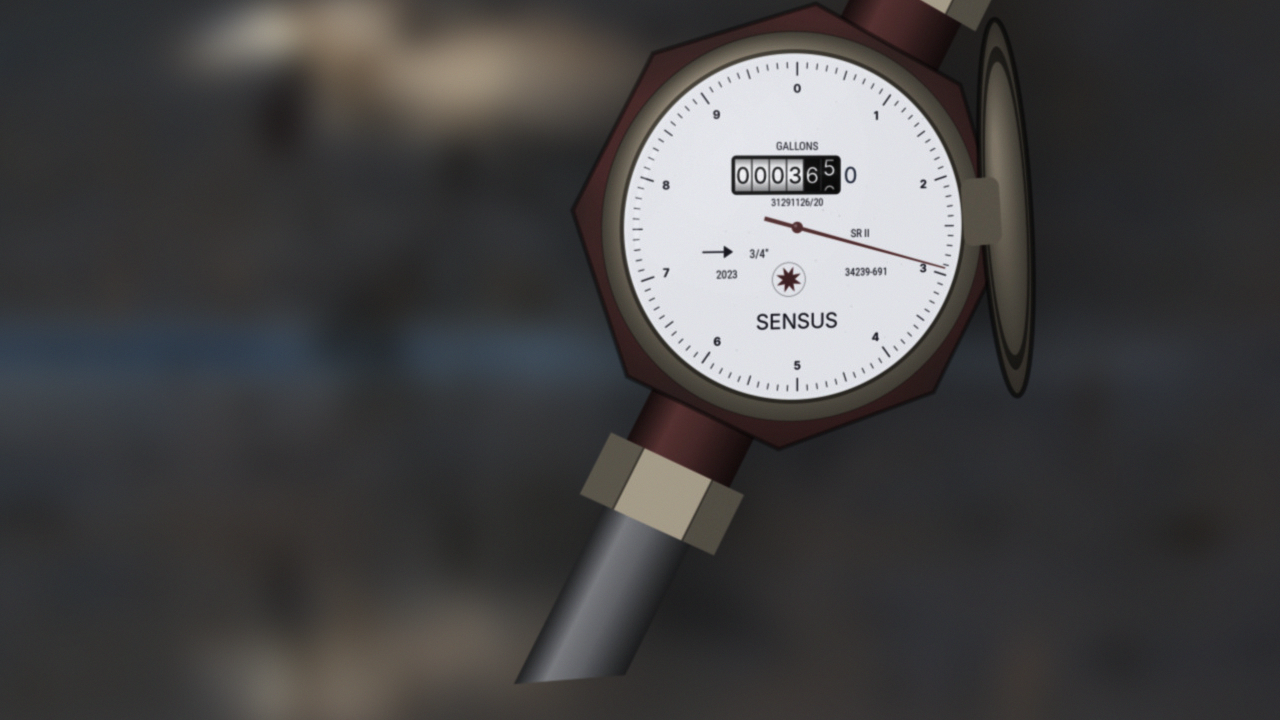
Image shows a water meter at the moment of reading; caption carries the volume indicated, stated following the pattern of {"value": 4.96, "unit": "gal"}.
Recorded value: {"value": 3652.9, "unit": "gal"}
